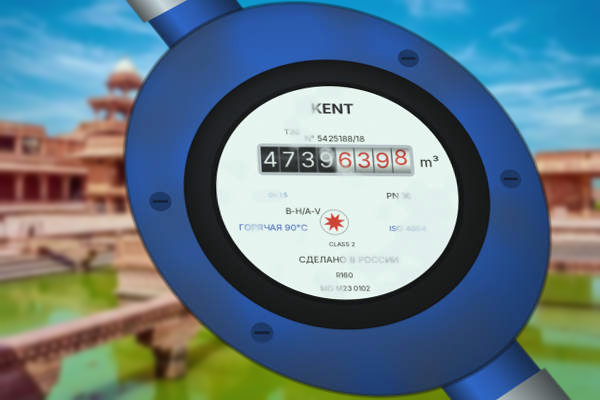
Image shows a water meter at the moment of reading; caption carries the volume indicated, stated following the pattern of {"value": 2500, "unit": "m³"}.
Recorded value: {"value": 4739.6398, "unit": "m³"}
